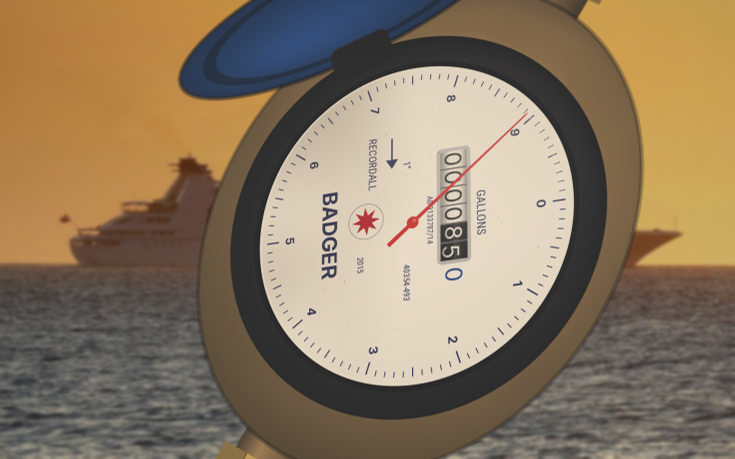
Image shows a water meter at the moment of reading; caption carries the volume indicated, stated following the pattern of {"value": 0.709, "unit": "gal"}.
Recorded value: {"value": 848.9, "unit": "gal"}
